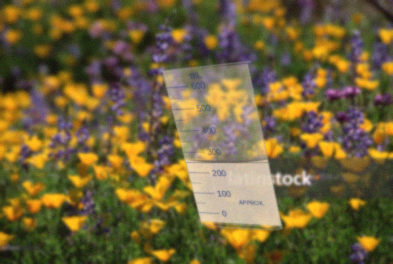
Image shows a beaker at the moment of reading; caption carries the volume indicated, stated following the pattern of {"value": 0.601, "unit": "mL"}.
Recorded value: {"value": 250, "unit": "mL"}
